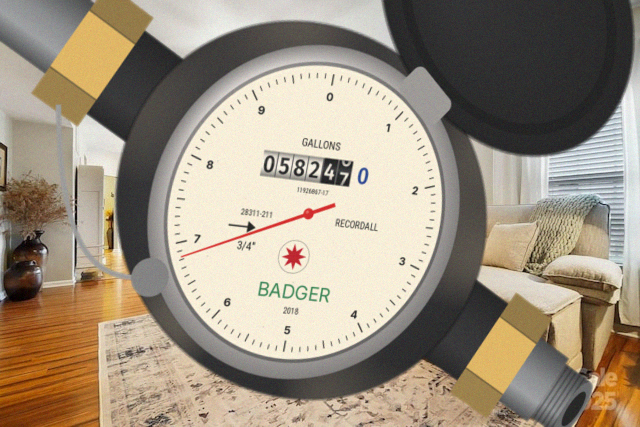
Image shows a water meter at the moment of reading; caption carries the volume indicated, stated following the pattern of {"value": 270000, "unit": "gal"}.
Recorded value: {"value": 582466.8, "unit": "gal"}
